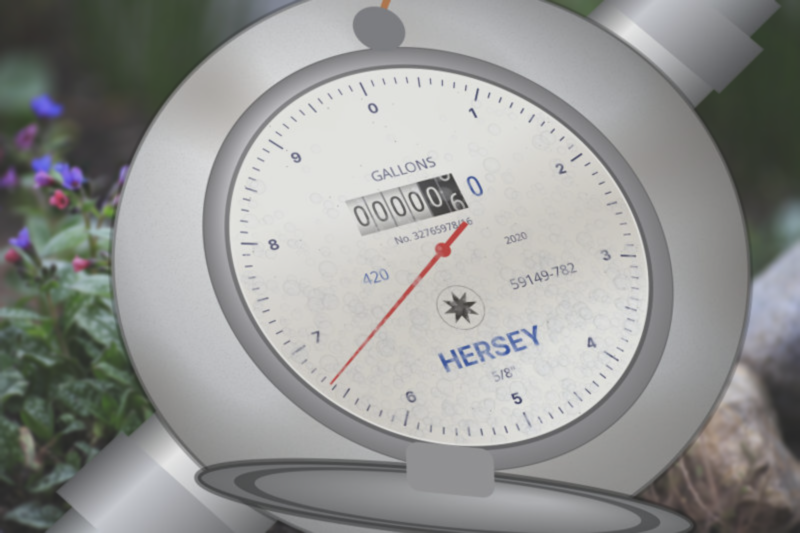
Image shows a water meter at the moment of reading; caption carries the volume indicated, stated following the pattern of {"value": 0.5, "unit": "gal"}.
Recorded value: {"value": 56.6, "unit": "gal"}
